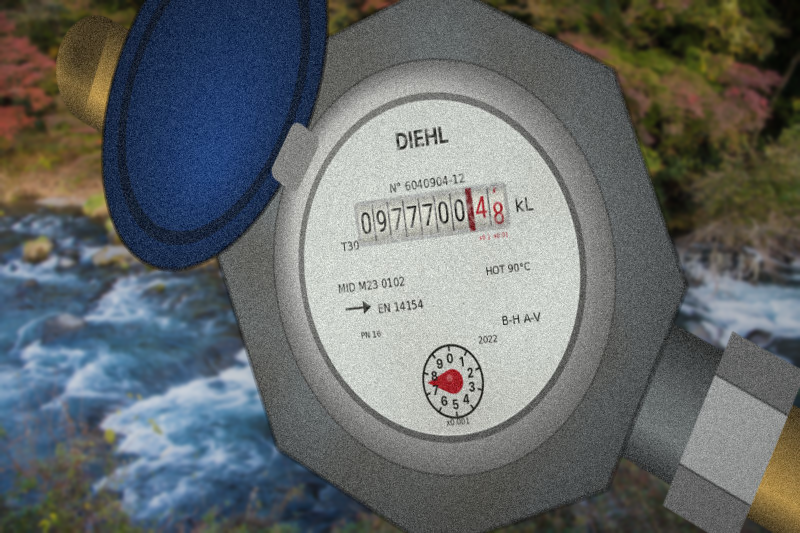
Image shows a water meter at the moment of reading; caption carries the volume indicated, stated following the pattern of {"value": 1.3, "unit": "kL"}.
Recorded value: {"value": 977700.477, "unit": "kL"}
